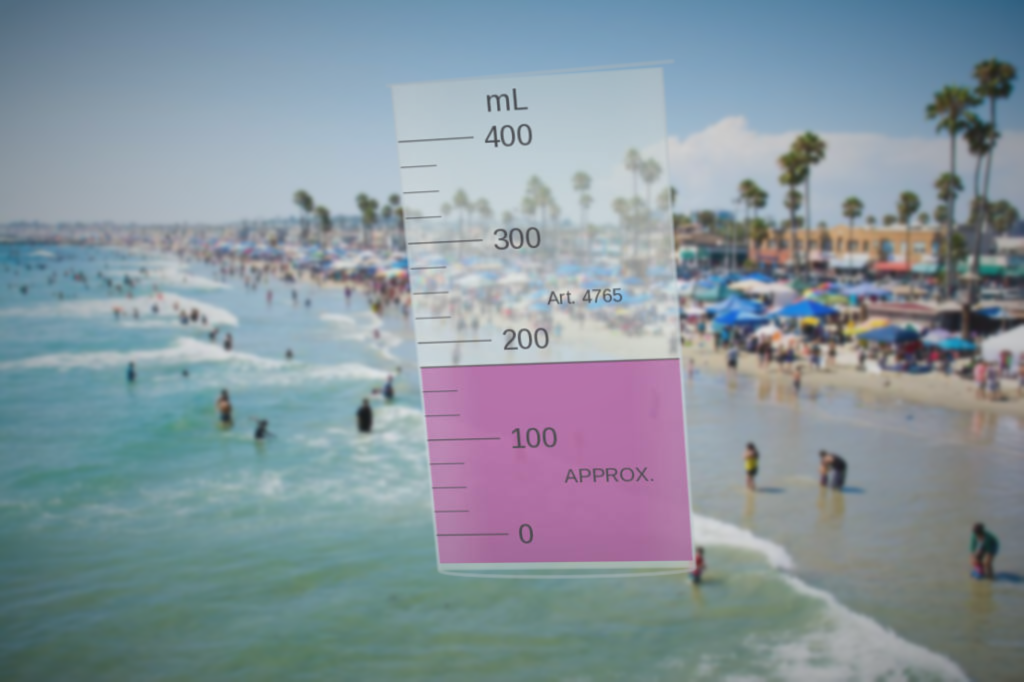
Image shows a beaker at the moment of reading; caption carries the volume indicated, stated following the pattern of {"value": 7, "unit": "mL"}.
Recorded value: {"value": 175, "unit": "mL"}
